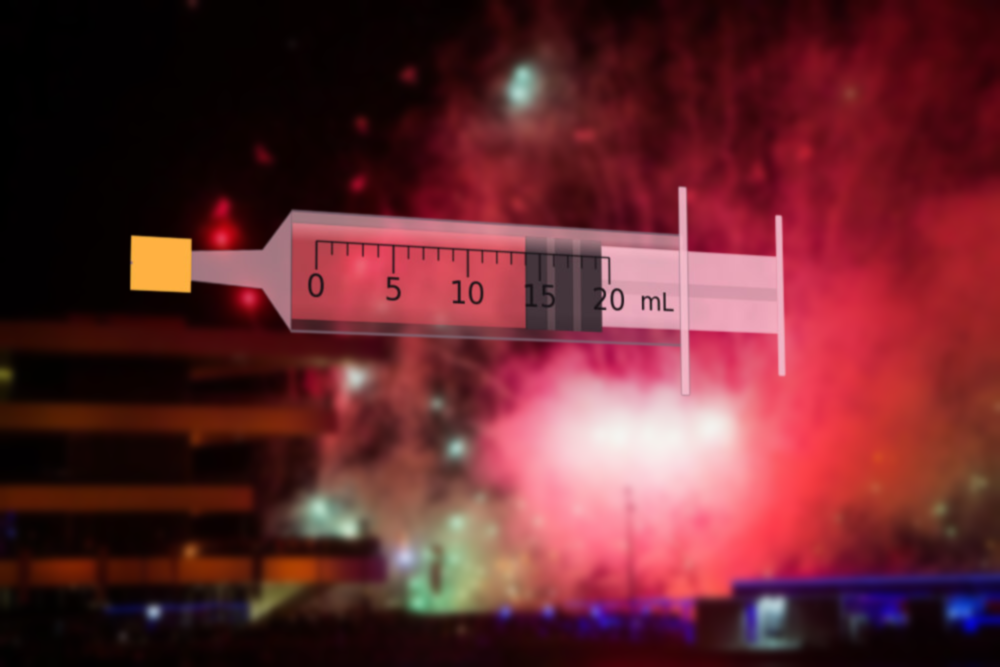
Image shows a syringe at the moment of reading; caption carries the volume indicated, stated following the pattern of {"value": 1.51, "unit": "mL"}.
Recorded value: {"value": 14, "unit": "mL"}
